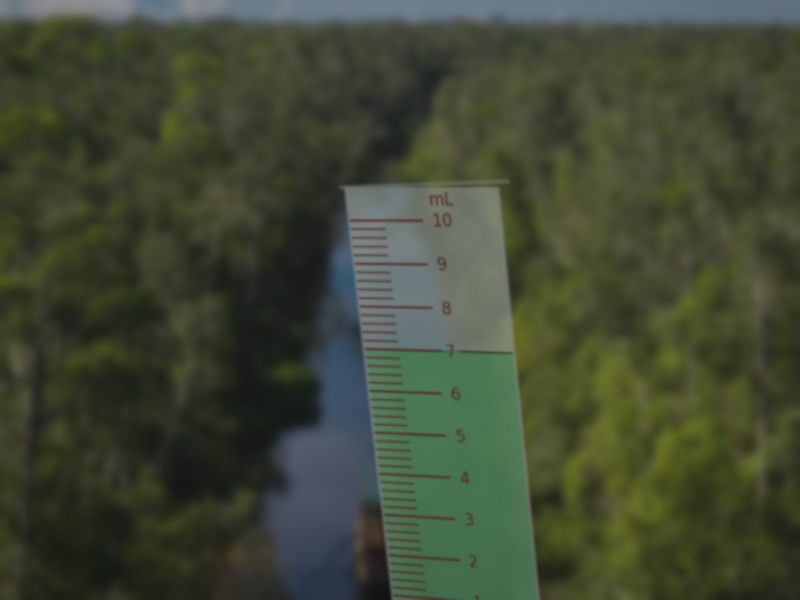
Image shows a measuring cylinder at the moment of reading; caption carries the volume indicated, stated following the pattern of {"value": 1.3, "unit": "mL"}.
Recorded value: {"value": 7, "unit": "mL"}
